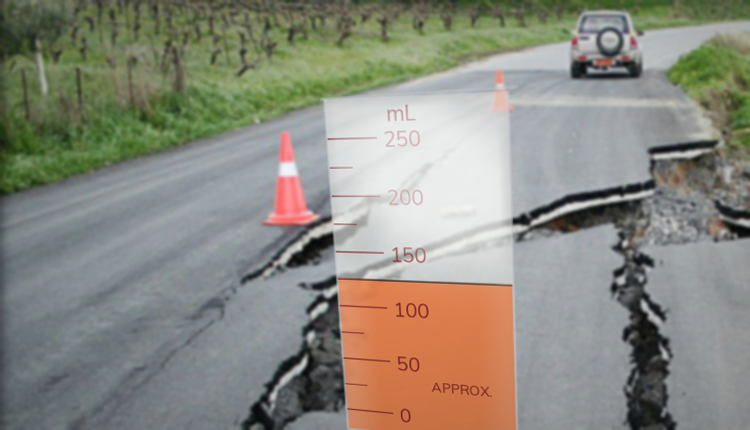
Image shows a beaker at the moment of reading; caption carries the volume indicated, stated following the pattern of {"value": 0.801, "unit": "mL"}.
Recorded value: {"value": 125, "unit": "mL"}
